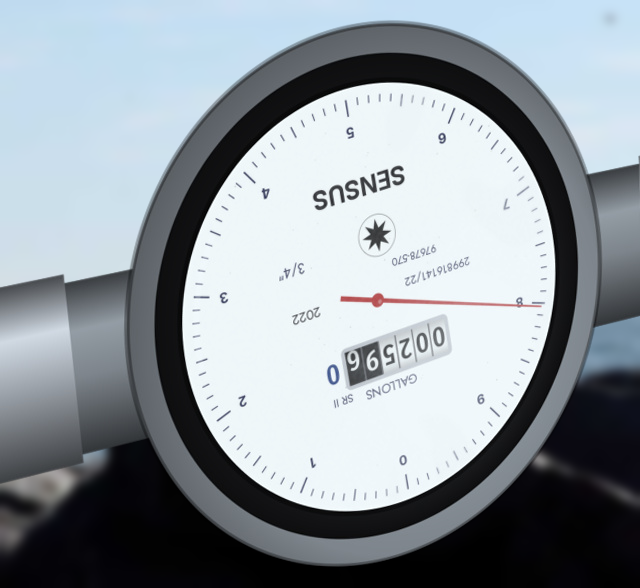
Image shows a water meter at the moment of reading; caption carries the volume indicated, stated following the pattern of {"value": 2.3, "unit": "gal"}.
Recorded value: {"value": 25958.0, "unit": "gal"}
